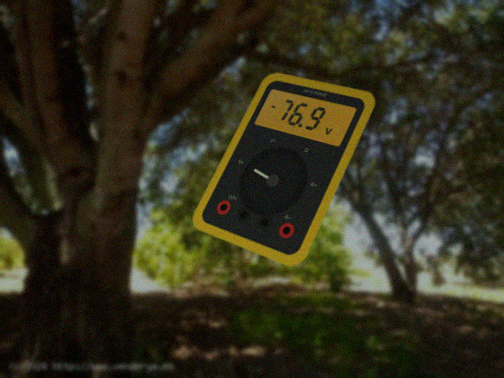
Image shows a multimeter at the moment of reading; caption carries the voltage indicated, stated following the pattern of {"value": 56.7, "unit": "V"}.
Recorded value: {"value": -76.9, "unit": "V"}
